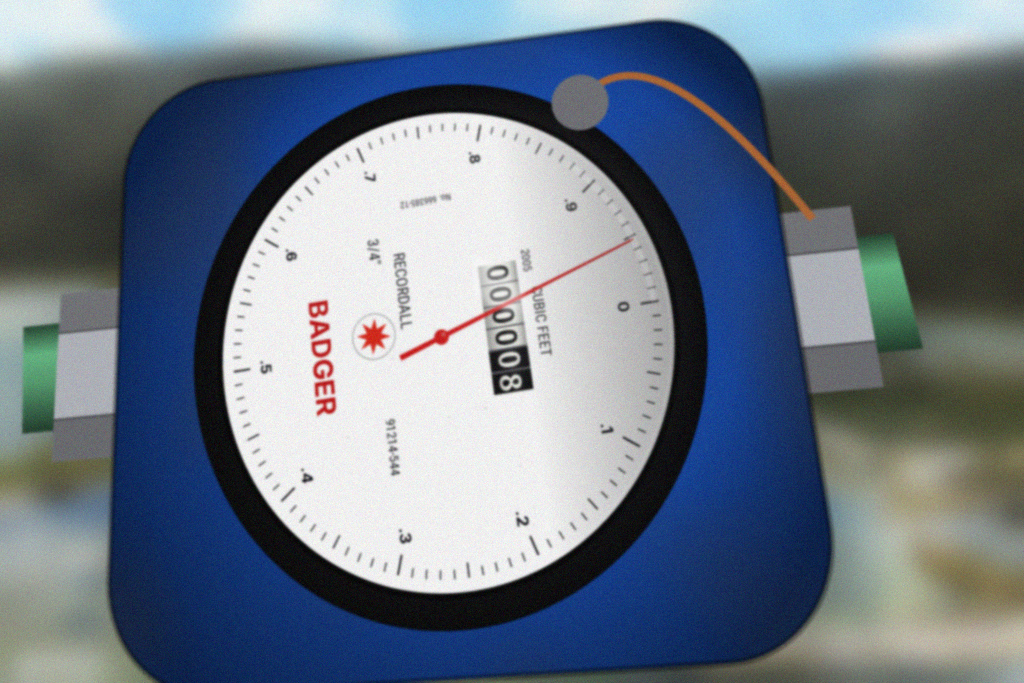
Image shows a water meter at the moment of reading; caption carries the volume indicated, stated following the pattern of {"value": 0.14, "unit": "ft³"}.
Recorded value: {"value": 7.95, "unit": "ft³"}
